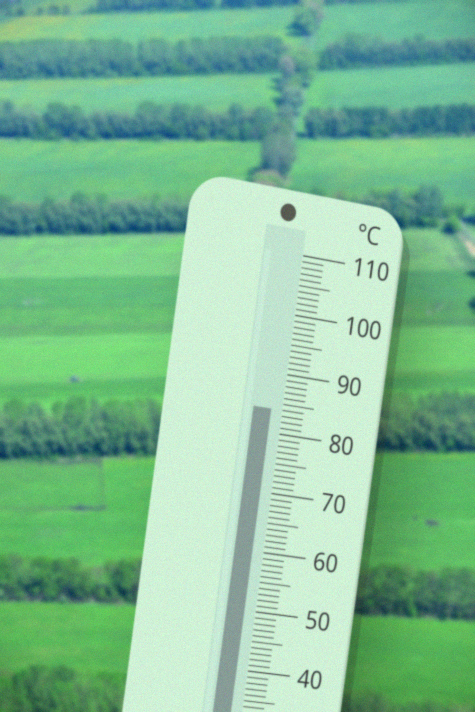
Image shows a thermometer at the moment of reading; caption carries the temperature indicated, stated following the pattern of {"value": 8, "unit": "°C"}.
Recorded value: {"value": 84, "unit": "°C"}
